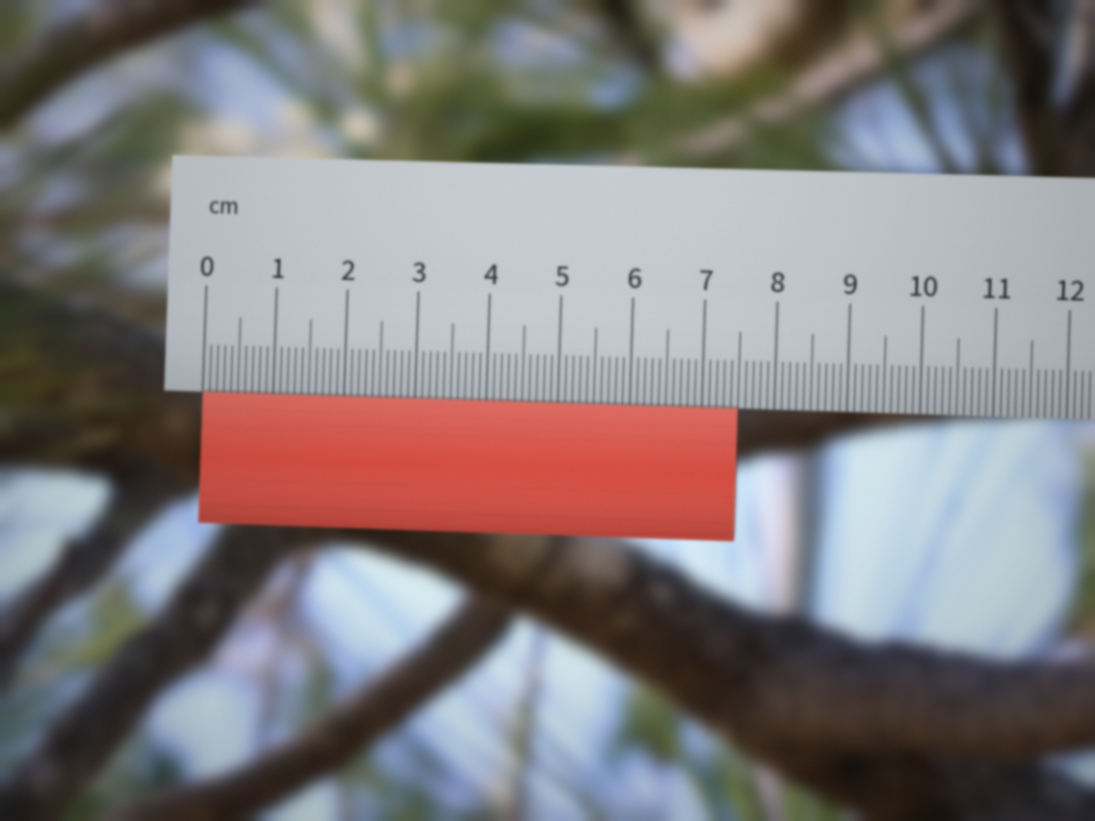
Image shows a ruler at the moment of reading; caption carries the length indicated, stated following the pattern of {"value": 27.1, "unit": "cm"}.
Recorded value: {"value": 7.5, "unit": "cm"}
